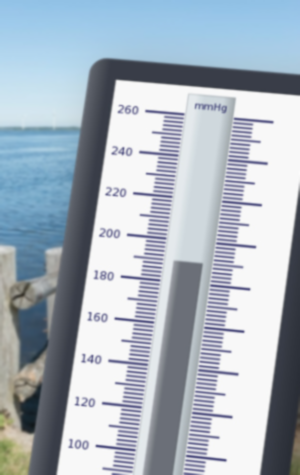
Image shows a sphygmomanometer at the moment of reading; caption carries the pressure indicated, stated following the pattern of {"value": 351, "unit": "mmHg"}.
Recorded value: {"value": 190, "unit": "mmHg"}
